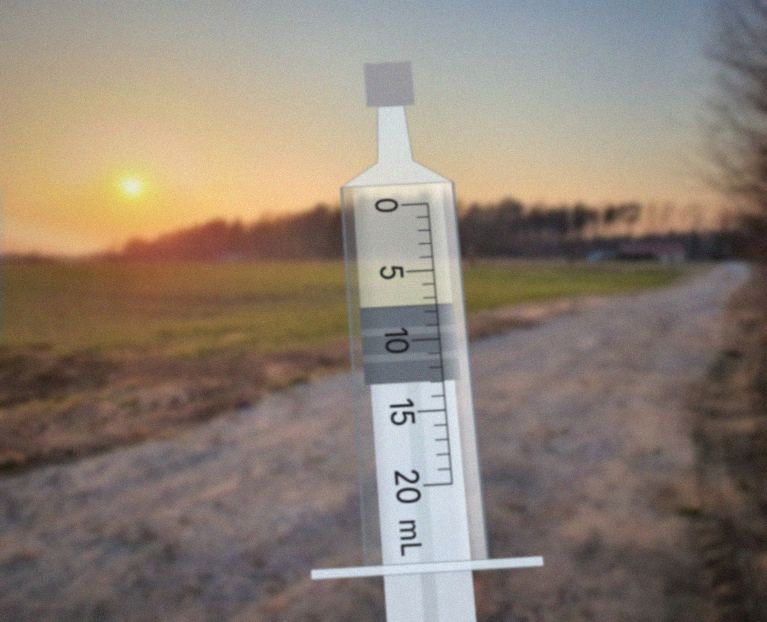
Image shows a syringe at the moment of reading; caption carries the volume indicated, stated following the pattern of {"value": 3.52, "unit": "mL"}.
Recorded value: {"value": 7.5, "unit": "mL"}
